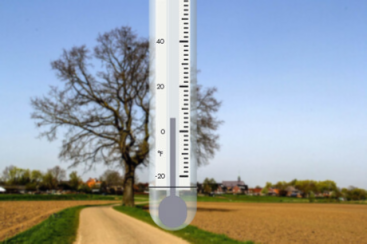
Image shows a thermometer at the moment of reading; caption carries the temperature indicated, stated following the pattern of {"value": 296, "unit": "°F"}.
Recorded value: {"value": 6, "unit": "°F"}
